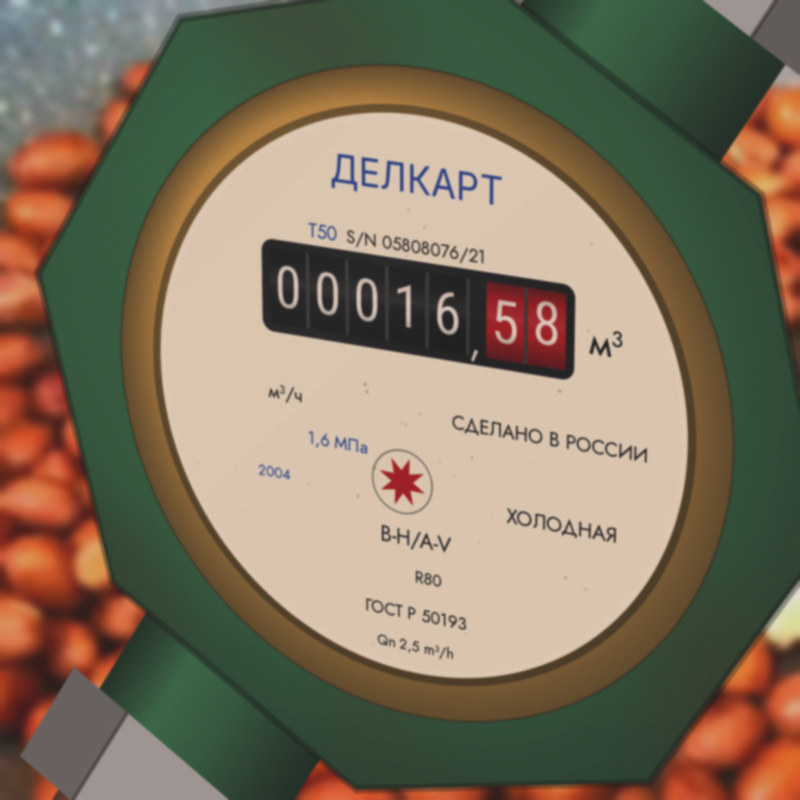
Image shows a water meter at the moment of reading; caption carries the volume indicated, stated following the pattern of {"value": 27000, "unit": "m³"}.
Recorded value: {"value": 16.58, "unit": "m³"}
